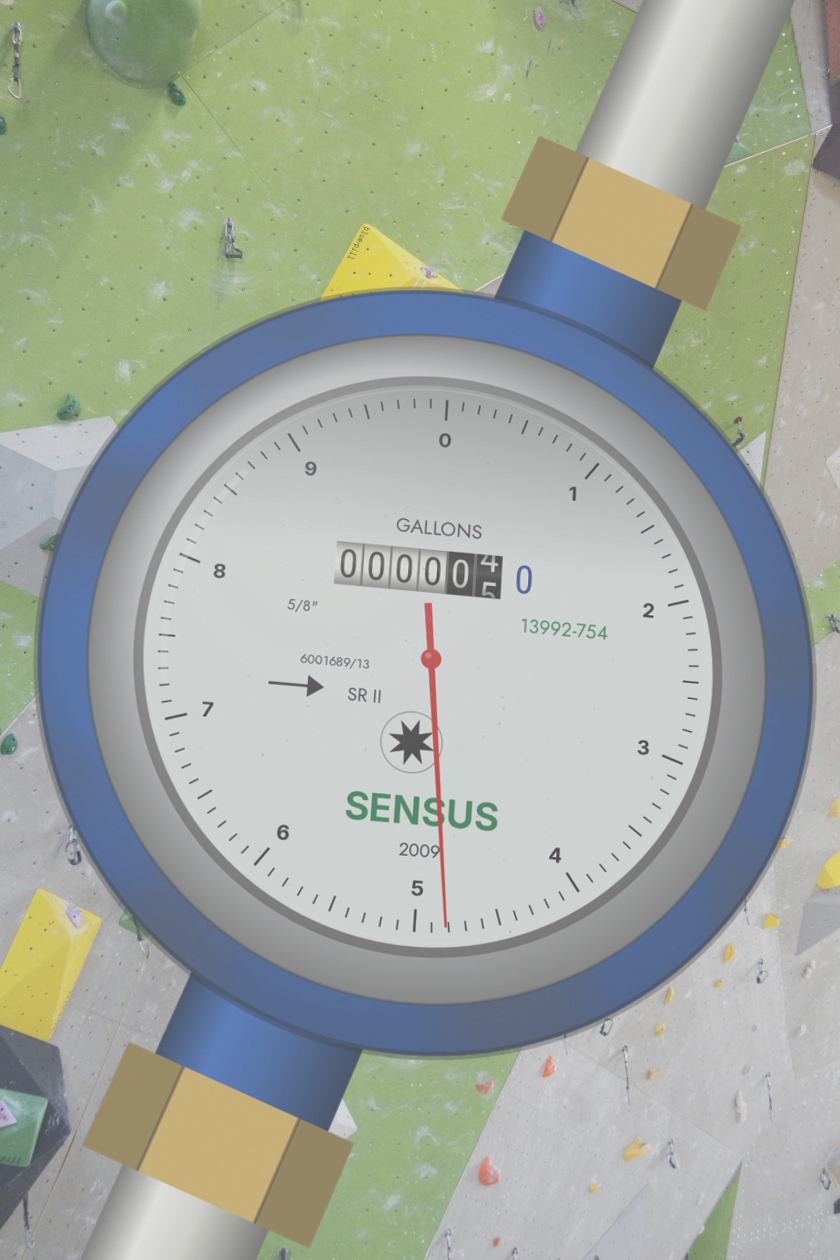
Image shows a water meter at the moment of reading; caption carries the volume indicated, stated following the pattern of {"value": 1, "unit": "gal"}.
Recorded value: {"value": 44.8, "unit": "gal"}
